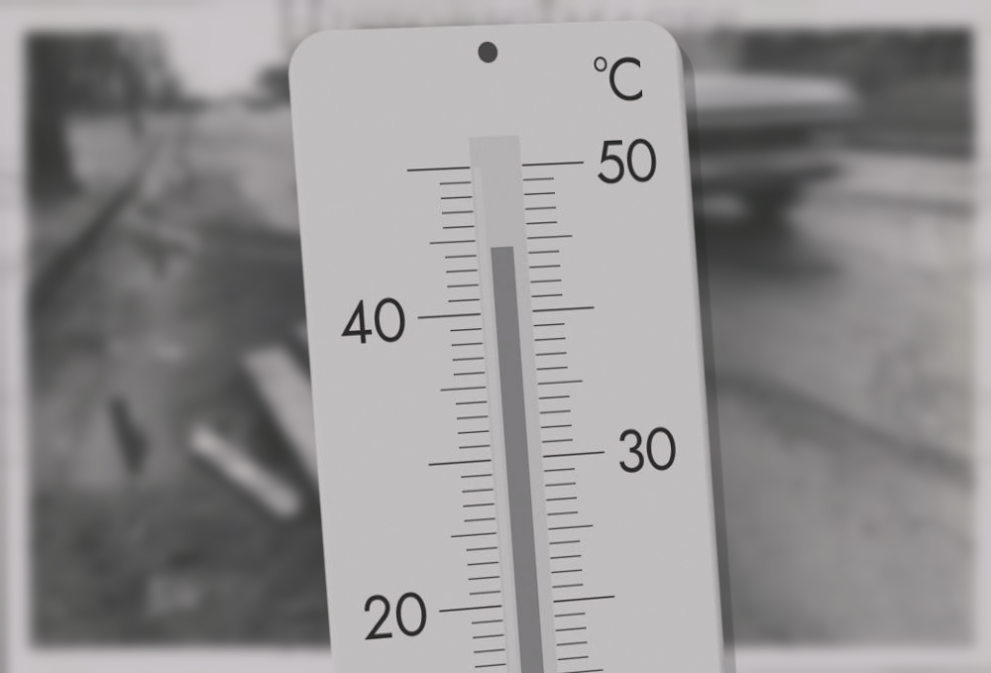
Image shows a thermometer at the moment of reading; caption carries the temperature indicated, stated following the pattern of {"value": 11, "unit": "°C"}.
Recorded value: {"value": 44.5, "unit": "°C"}
